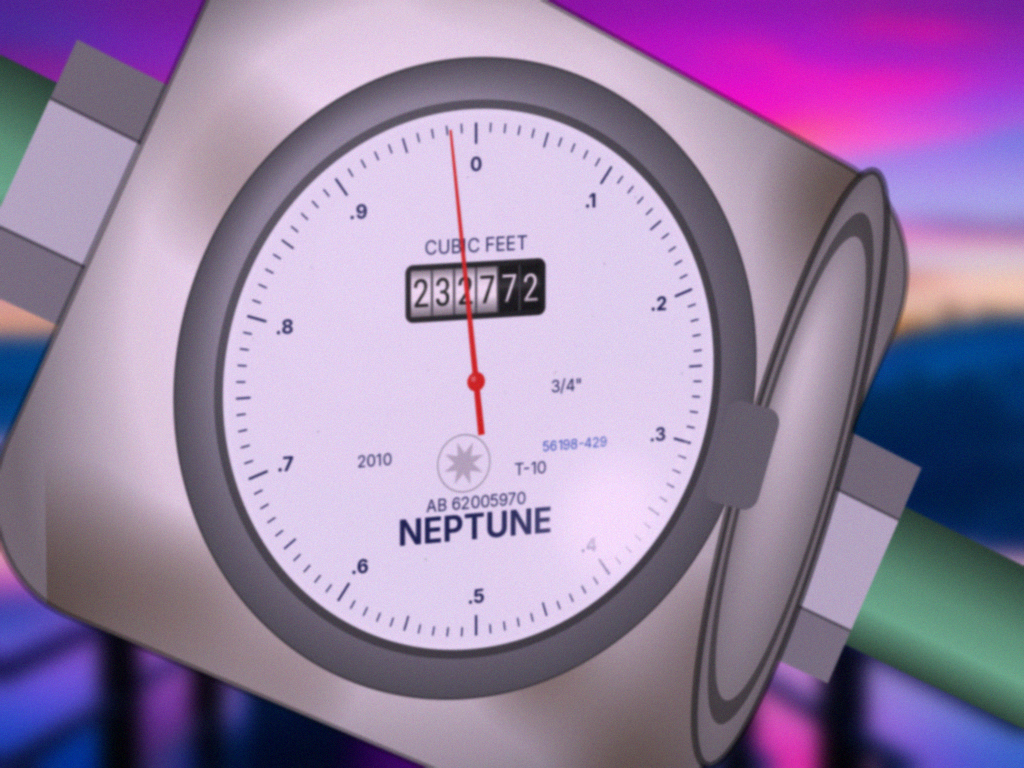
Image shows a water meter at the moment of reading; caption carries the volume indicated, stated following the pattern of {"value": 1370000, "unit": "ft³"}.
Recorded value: {"value": 232771.98, "unit": "ft³"}
